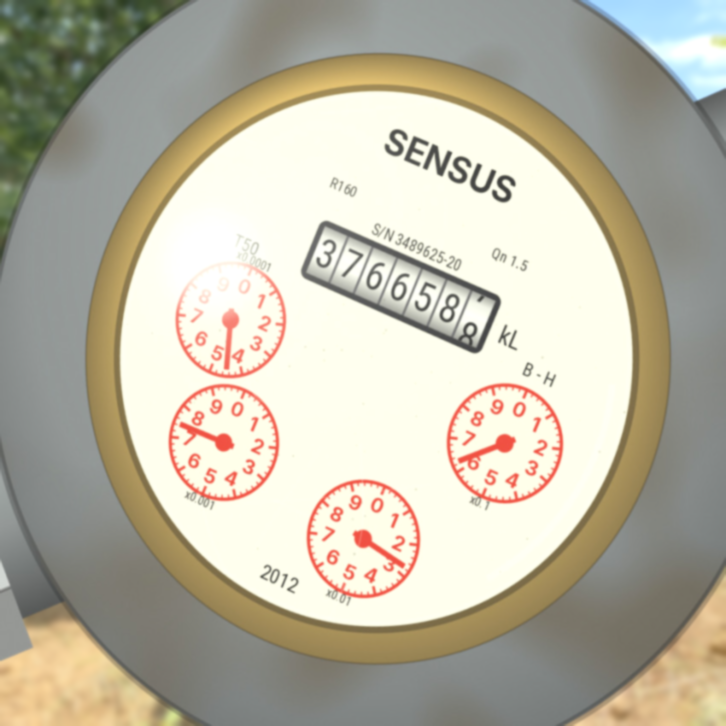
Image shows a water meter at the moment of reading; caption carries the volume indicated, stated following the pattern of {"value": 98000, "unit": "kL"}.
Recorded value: {"value": 3766587.6274, "unit": "kL"}
